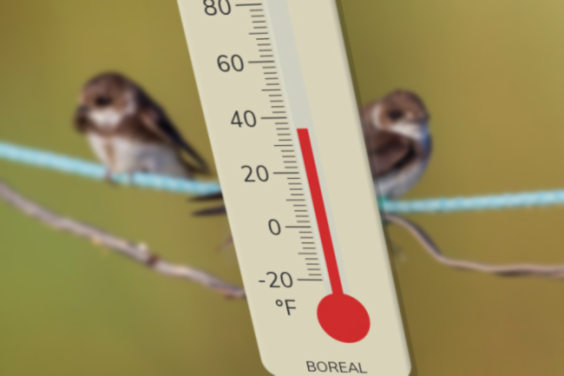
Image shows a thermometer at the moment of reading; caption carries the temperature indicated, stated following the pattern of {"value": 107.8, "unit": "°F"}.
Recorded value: {"value": 36, "unit": "°F"}
